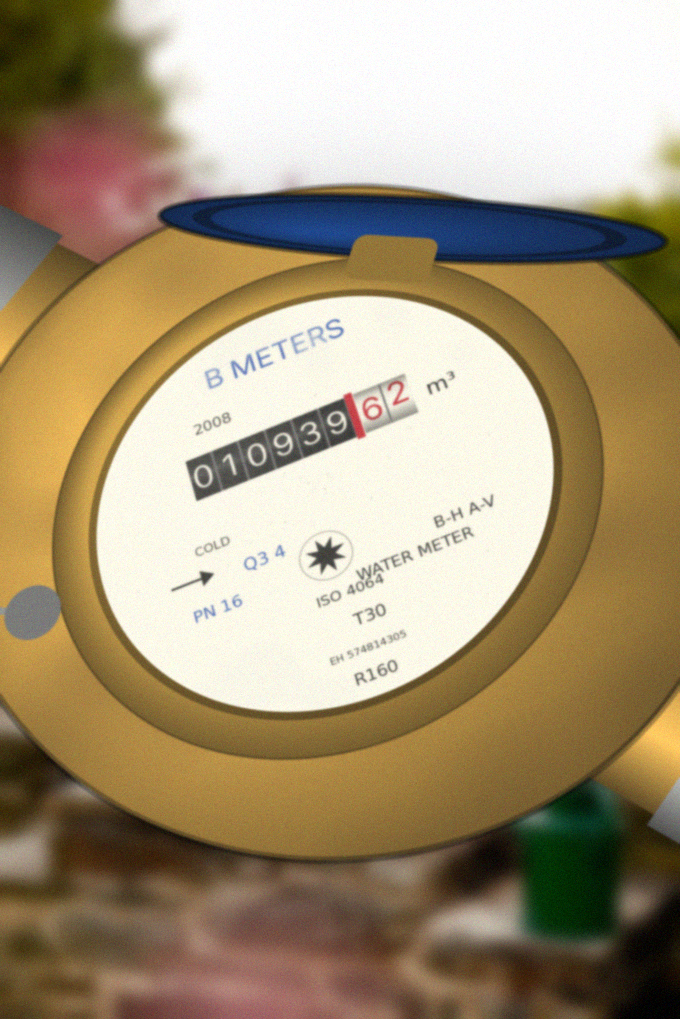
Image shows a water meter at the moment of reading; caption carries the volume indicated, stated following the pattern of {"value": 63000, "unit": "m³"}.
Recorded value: {"value": 10939.62, "unit": "m³"}
